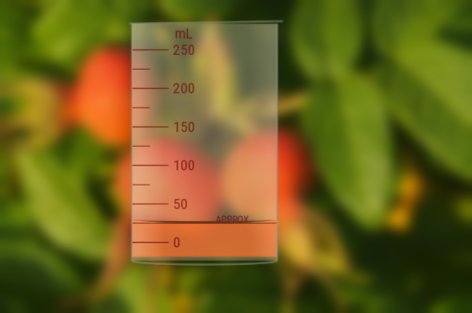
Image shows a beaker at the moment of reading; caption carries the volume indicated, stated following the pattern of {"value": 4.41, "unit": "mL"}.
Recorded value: {"value": 25, "unit": "mL"}
